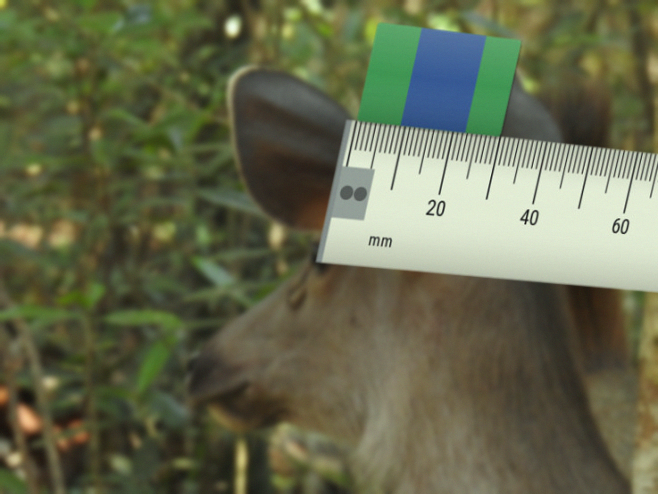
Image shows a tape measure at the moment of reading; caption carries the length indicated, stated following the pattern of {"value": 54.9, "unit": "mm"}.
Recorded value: {"value": 30, "unit": "mm"}
